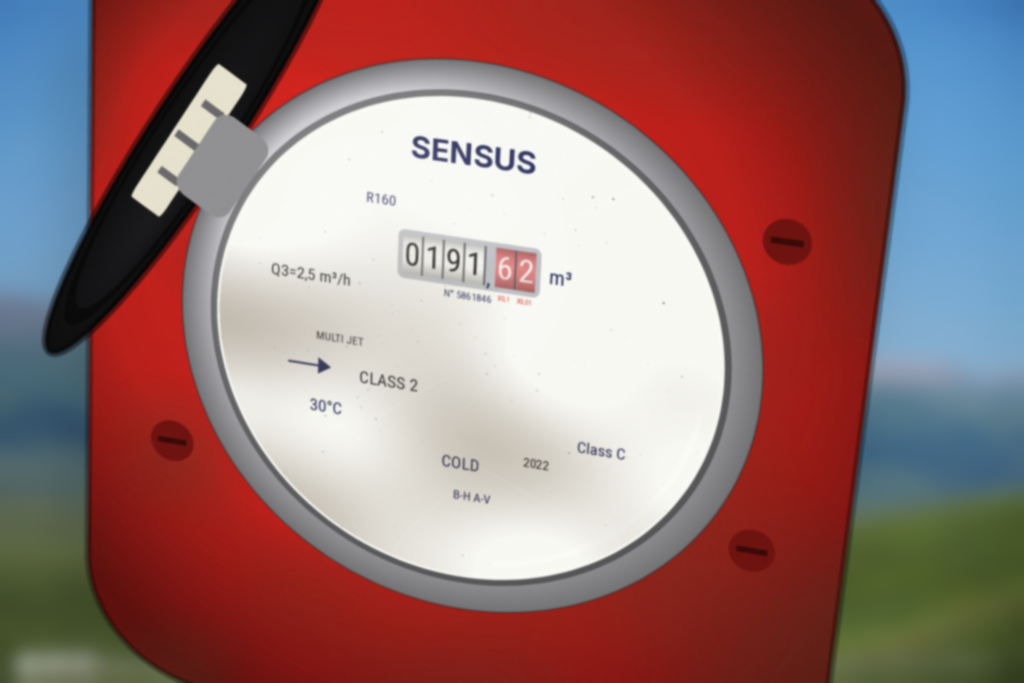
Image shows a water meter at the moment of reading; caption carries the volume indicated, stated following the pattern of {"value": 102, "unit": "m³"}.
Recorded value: {"value": 191.62, "unit": "m³"}
